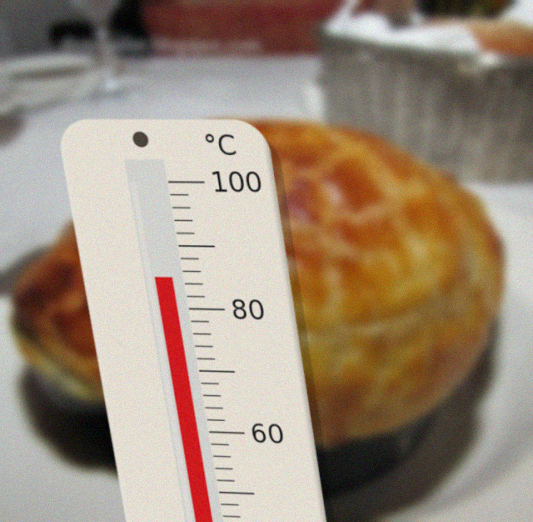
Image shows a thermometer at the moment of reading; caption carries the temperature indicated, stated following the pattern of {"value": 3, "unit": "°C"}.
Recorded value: {"value": 85, "unit": "°C"}
